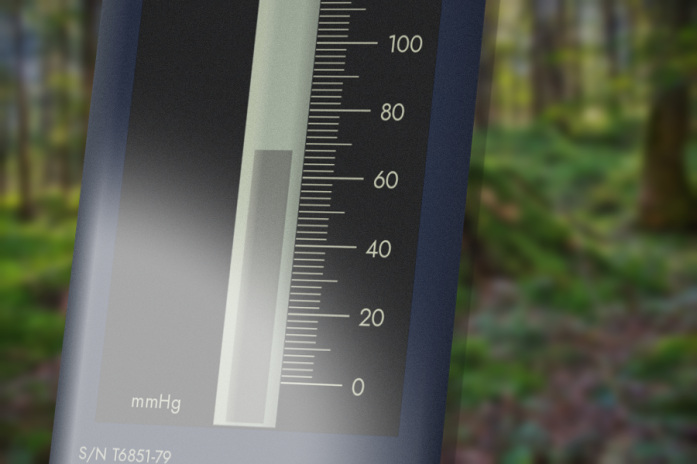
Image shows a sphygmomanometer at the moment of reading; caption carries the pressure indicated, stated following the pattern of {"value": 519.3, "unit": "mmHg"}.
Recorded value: {"value": 68, "unit": "mmHg"}
